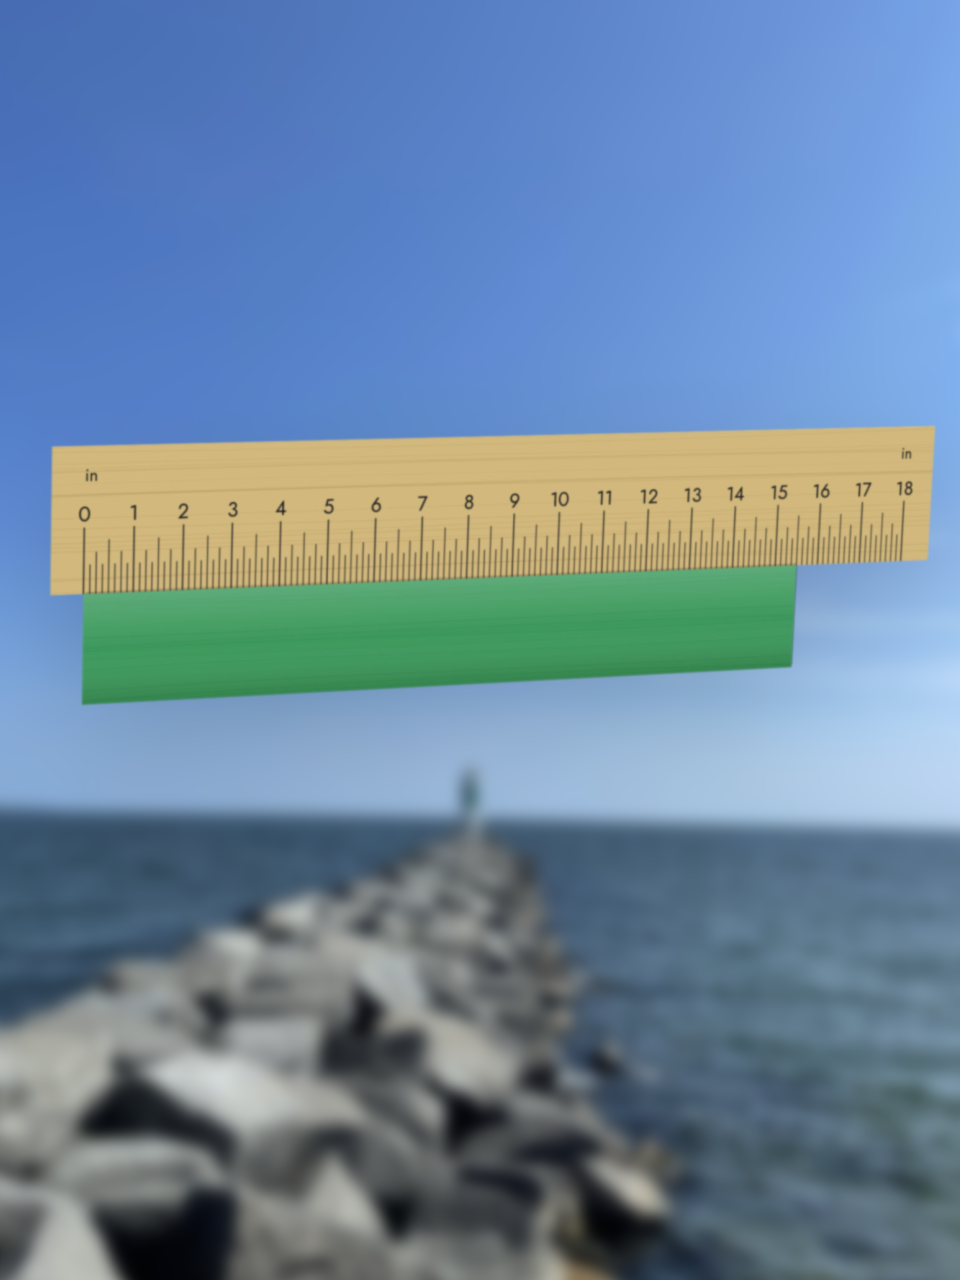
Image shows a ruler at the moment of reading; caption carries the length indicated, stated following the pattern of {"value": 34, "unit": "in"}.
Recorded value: {"value": 15.5, "unit": "in"}
